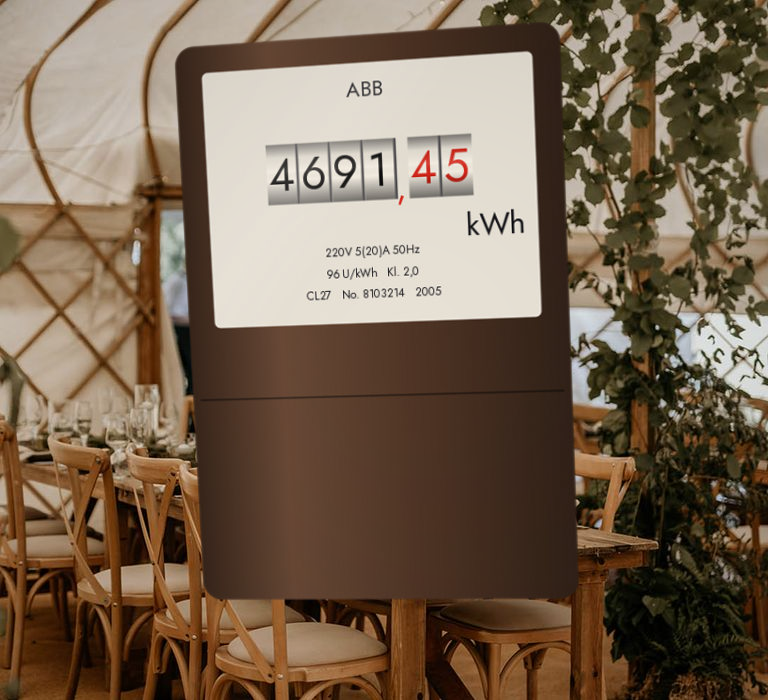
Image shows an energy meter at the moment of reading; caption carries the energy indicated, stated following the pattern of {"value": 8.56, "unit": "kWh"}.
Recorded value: {"value": 4691.45, "unit": "kWh"}
